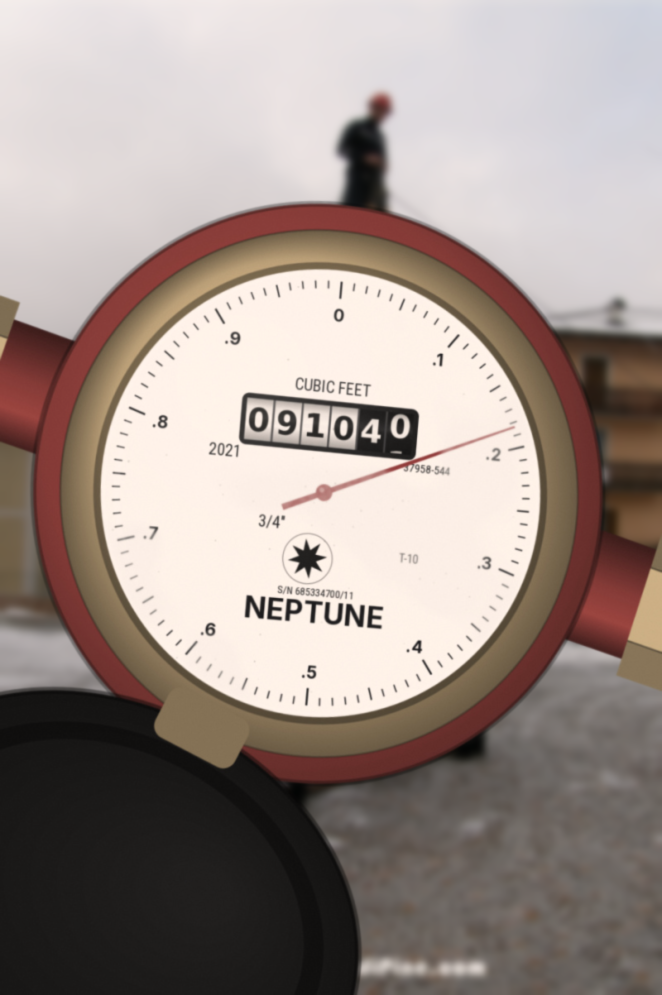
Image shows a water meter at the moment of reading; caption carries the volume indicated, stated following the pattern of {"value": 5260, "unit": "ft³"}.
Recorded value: {"value": 91040.18, "unit": "ft³"}
